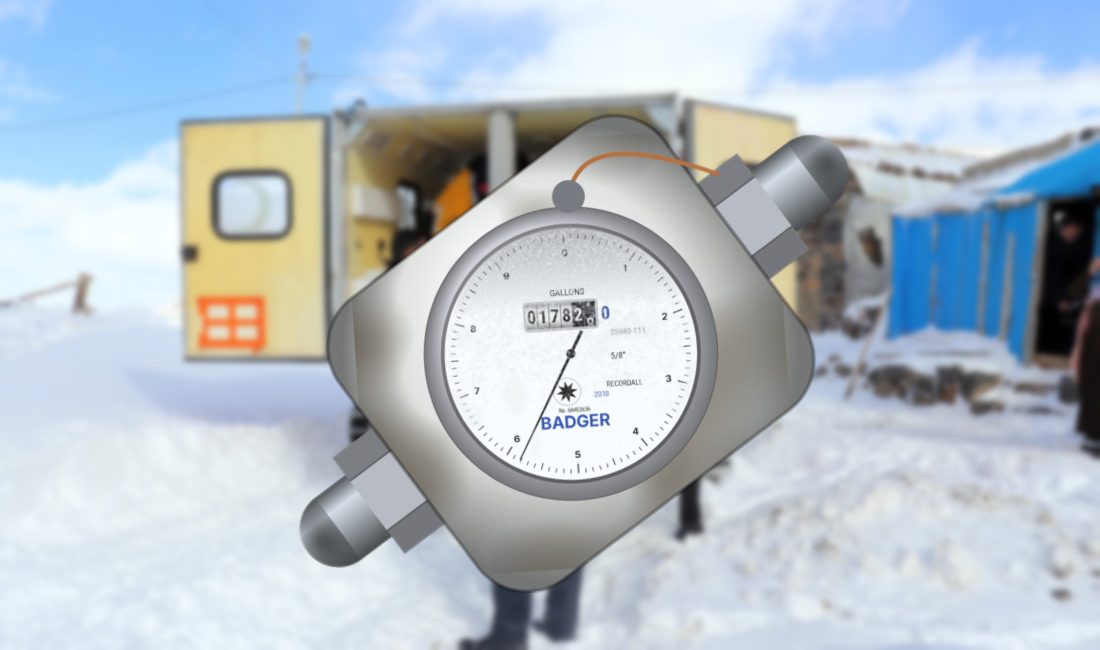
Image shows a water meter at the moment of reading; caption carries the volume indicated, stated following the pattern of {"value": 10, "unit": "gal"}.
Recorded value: {"value": 178275.8, "unit": "gal"}
